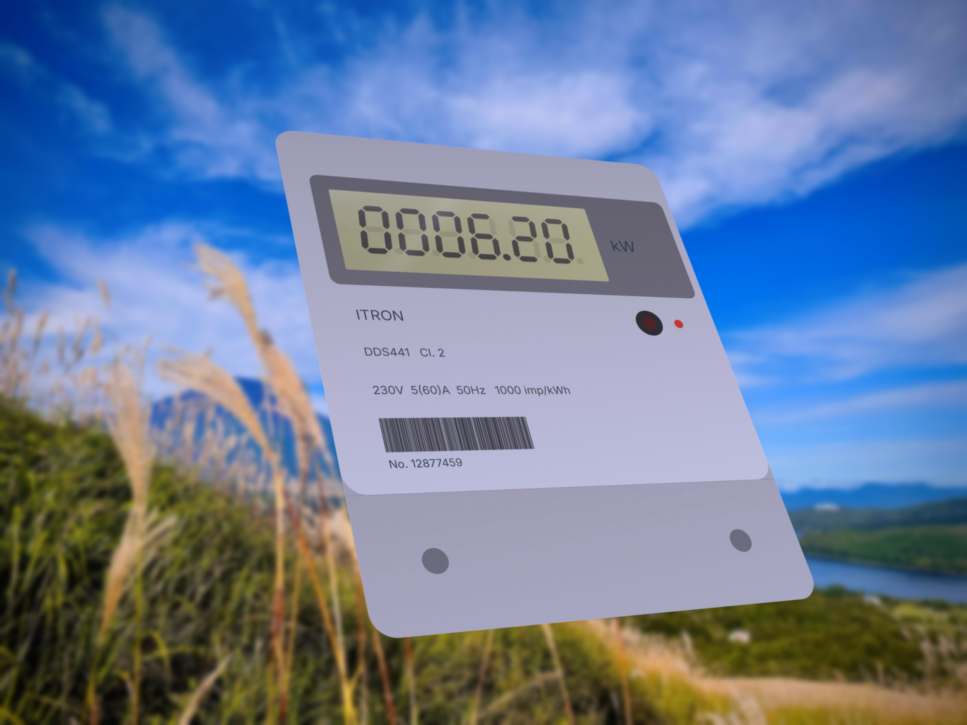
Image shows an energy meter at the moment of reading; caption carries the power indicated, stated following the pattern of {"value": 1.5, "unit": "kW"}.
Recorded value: {"value": 6.20, "unit": "kW"}
